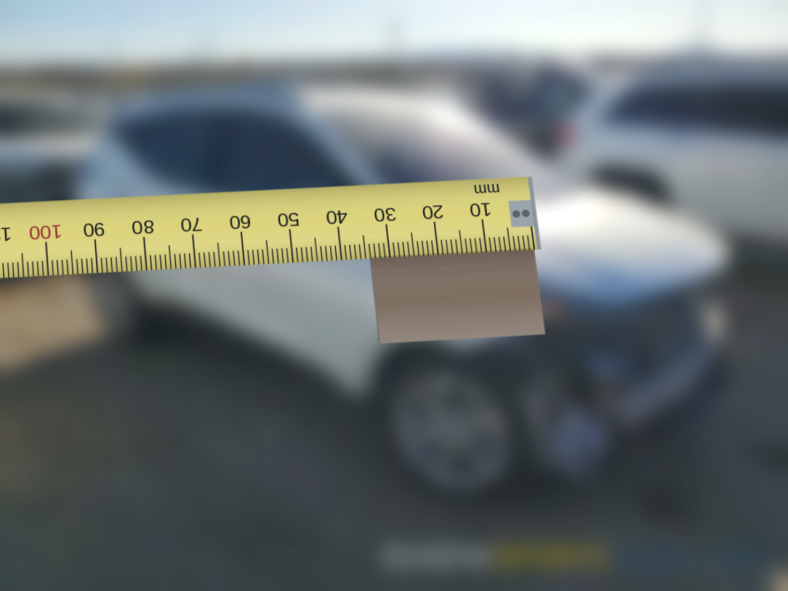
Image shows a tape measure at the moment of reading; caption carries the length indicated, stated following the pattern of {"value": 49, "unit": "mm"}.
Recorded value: {"value": 34, "unit": "mm"}
